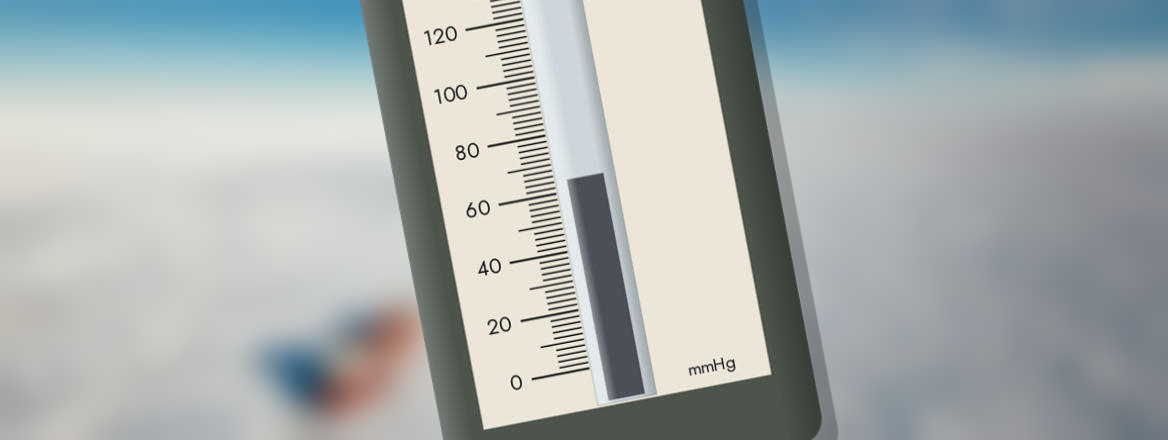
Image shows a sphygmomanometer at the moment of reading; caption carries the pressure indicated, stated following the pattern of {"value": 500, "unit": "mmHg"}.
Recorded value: {"value": 64, "unit": "mmHg"}
